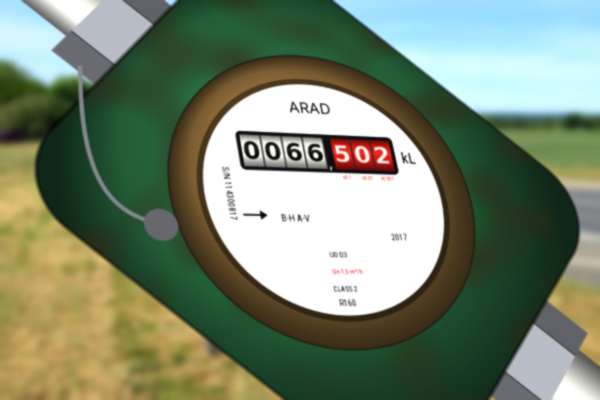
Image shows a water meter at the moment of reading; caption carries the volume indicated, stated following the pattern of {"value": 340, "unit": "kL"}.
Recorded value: {"value": 66.502, "unit": "kL"}
